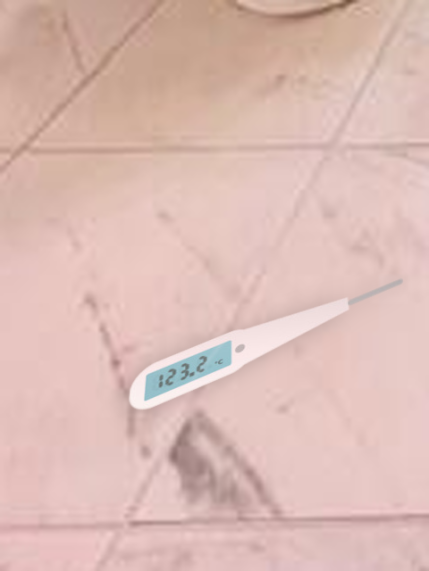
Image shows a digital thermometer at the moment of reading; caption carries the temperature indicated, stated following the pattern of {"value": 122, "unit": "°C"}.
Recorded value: {"value": 123.2, "unit": "°C"}
